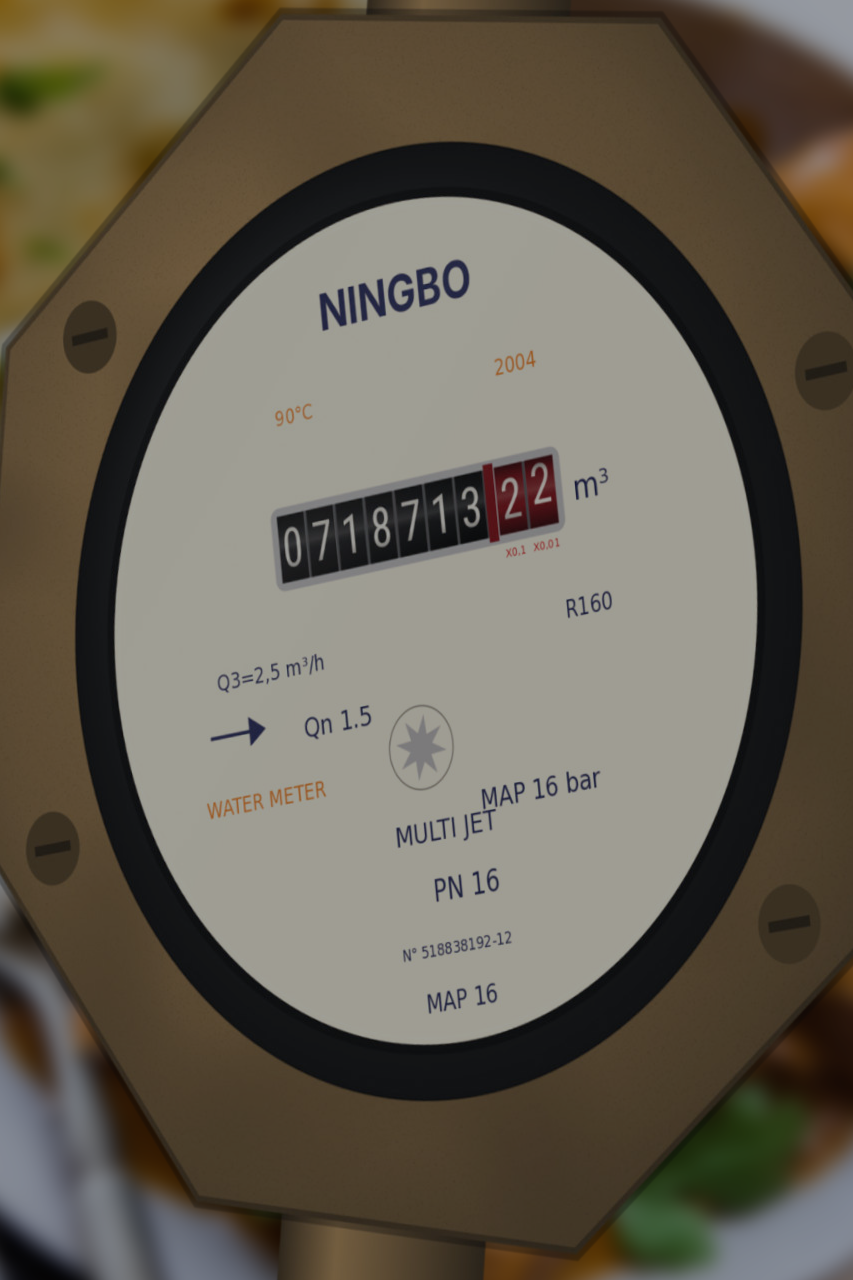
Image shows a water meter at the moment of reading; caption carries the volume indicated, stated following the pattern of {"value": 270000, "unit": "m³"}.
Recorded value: {"value": 718713.22, "unit": "m³"}
